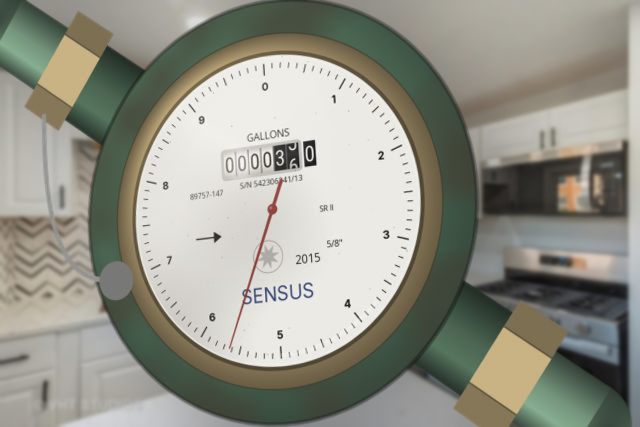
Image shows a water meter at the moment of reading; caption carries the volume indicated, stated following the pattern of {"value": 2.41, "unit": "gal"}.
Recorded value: {"value": 355.6, "unit": "gal"}
